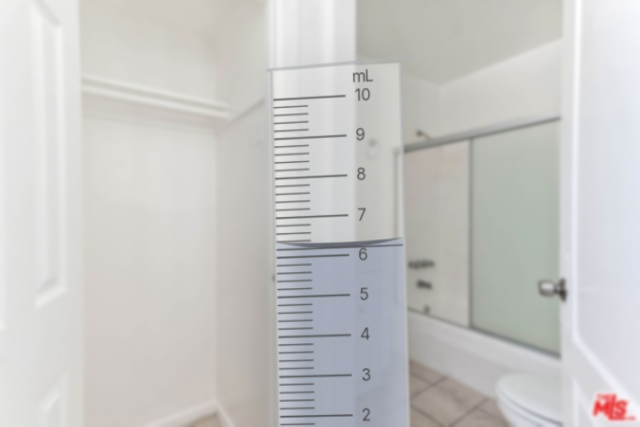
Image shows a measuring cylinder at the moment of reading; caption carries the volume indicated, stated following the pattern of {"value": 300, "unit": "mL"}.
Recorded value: {"value": 6.2, "unit": "mL"}
